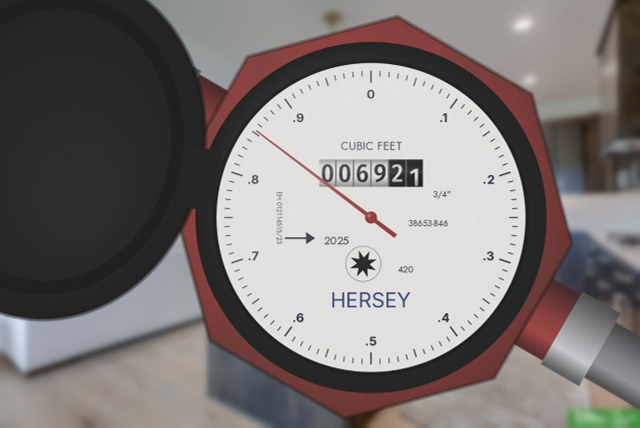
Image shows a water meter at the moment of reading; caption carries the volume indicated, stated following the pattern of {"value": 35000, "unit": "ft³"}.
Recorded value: {"value": 6920.85, "unit": "ft³"}
